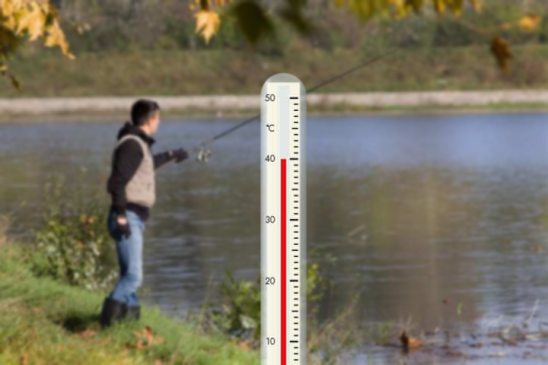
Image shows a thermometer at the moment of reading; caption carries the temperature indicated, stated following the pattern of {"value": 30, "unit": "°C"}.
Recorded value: {"value": 40, "unit": "°C"}
